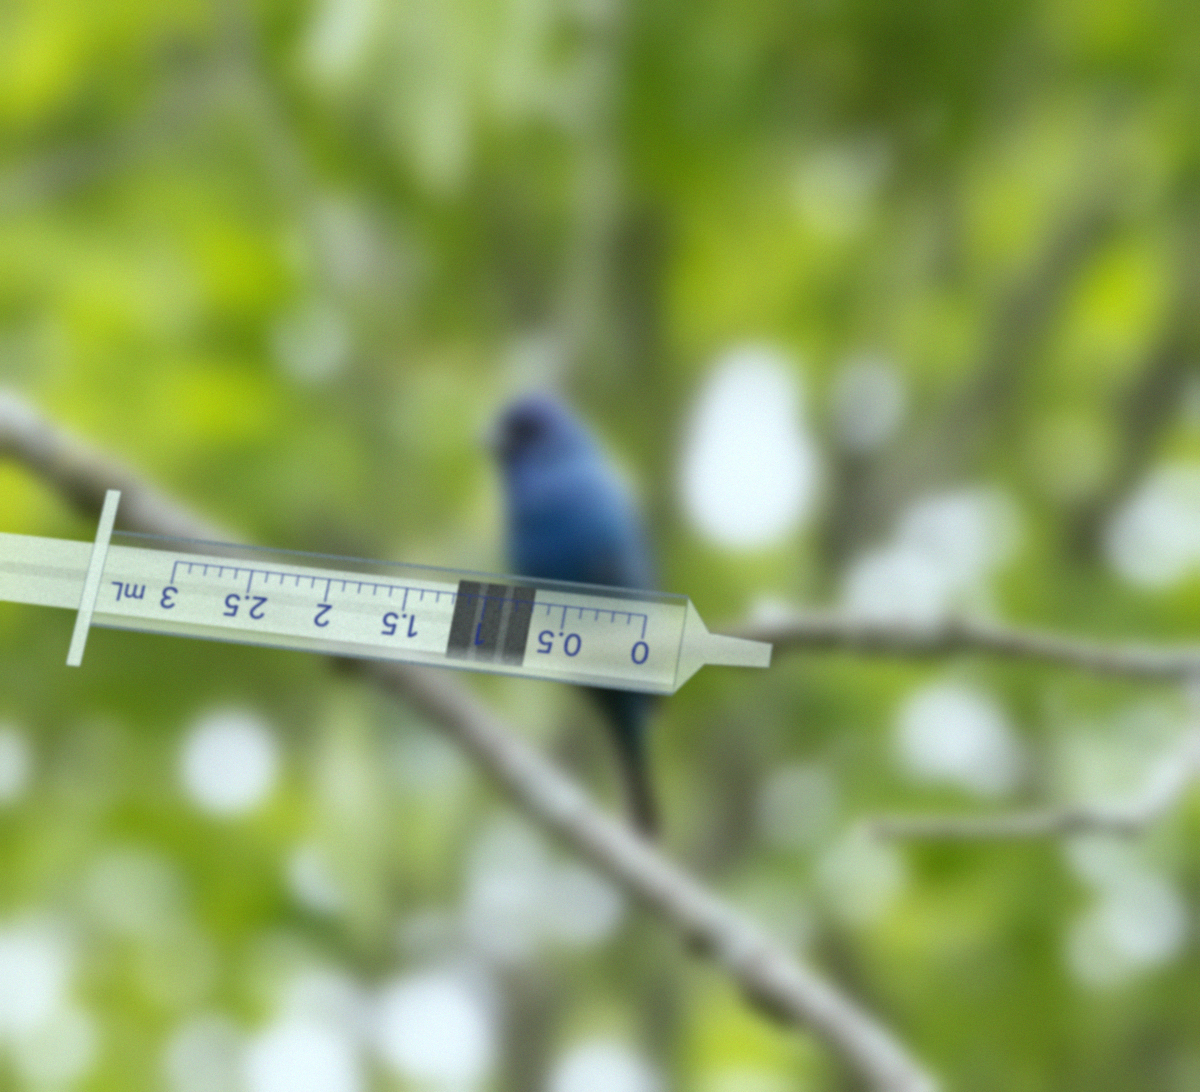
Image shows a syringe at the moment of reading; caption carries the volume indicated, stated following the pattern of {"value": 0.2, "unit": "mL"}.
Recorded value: {"value": 0.7, "unit": "mL"}
